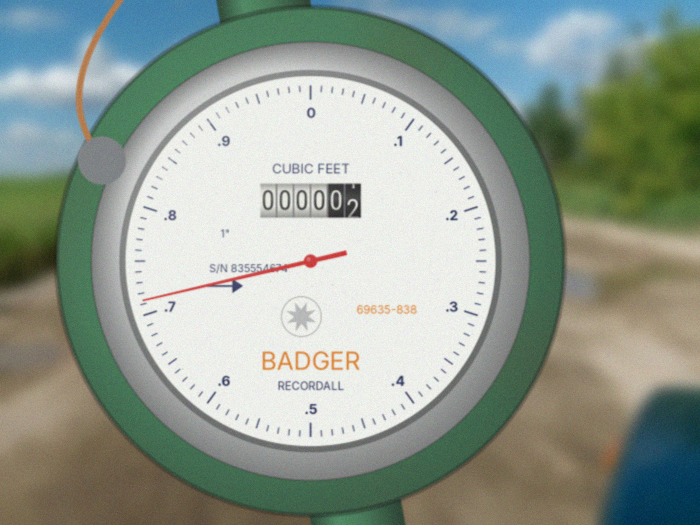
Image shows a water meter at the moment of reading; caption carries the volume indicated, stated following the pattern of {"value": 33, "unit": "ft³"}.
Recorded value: {"value": 1.71, "unit": "ft³"}
